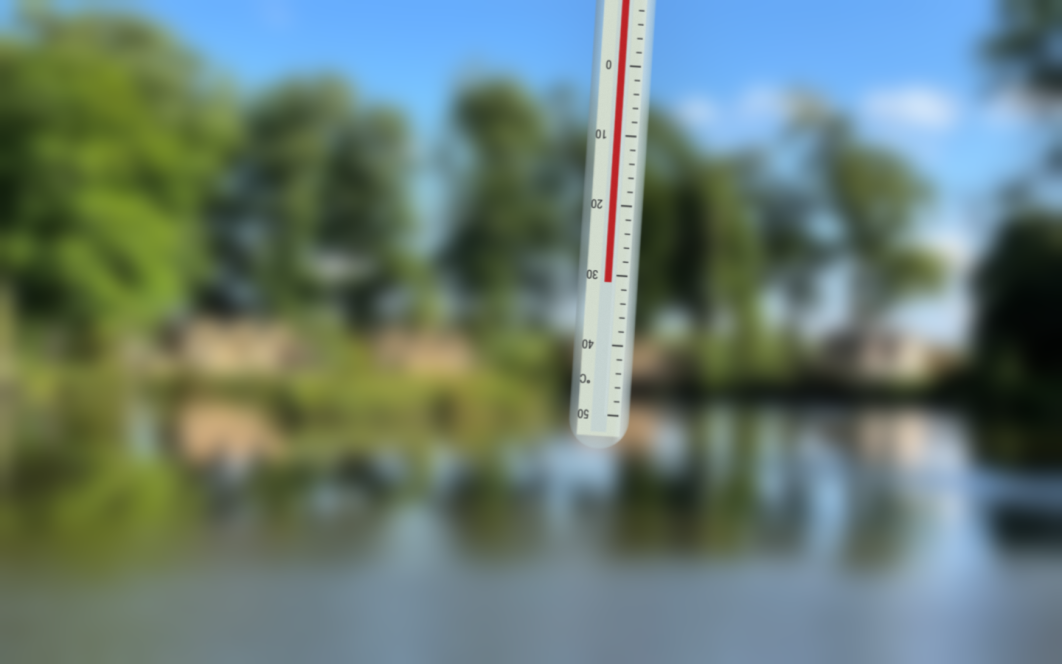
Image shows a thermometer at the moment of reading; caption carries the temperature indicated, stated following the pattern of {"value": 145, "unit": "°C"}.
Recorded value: {"value": 31, "unit": "°C"}
